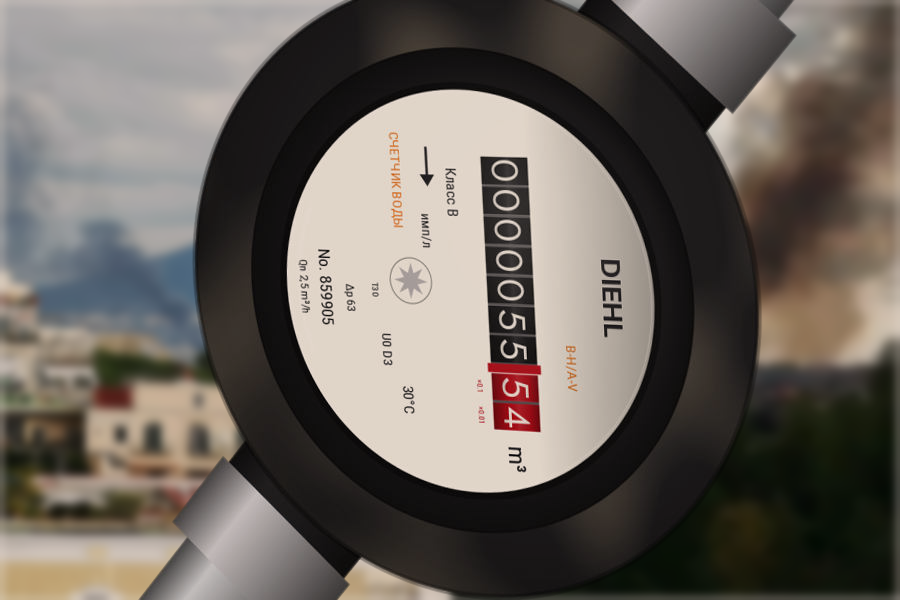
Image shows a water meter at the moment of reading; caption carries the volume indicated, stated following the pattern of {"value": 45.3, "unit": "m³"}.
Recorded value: {"value": 55.54, "unit": "m³"}
